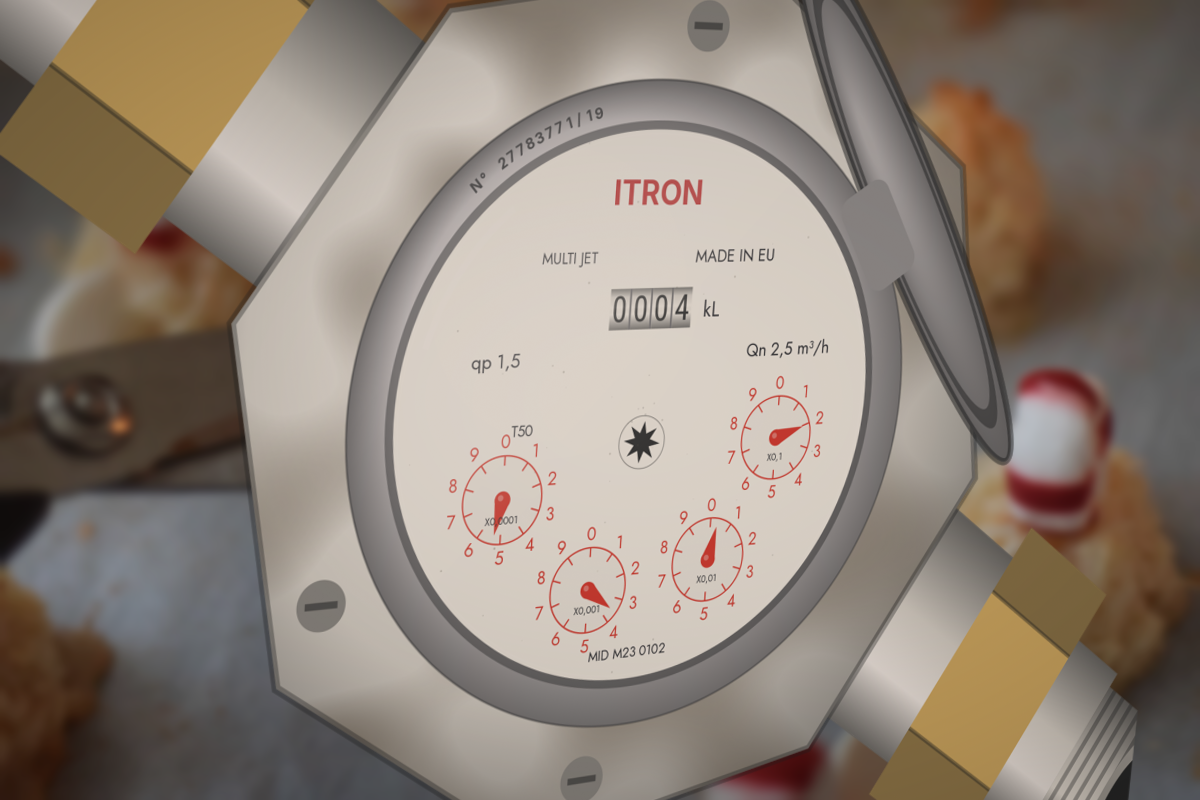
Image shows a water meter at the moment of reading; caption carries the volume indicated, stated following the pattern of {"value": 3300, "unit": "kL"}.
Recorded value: {"value": 4.2035, "unit": "kL"}
